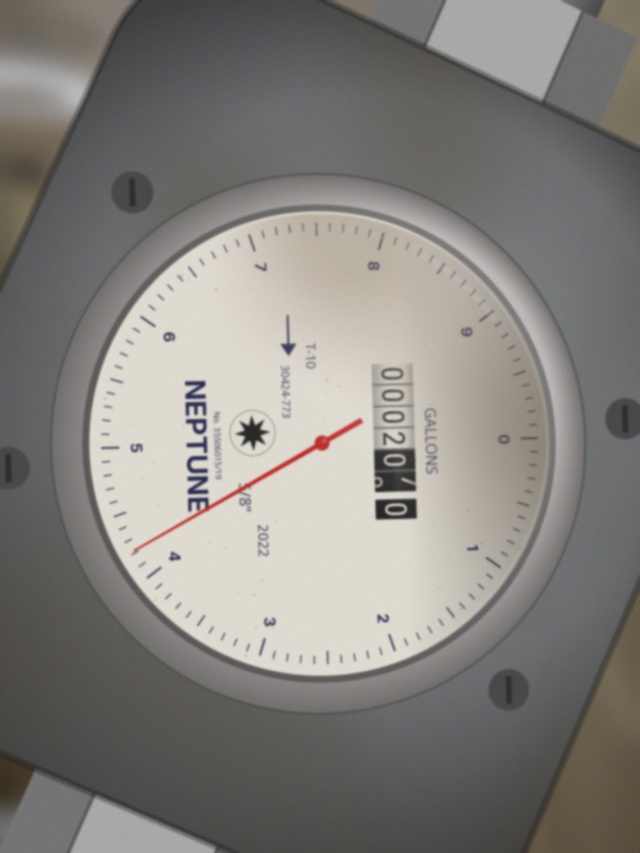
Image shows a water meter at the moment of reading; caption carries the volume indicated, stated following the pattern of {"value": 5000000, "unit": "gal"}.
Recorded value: {"value": 2074.2, "unit": "gal"}
